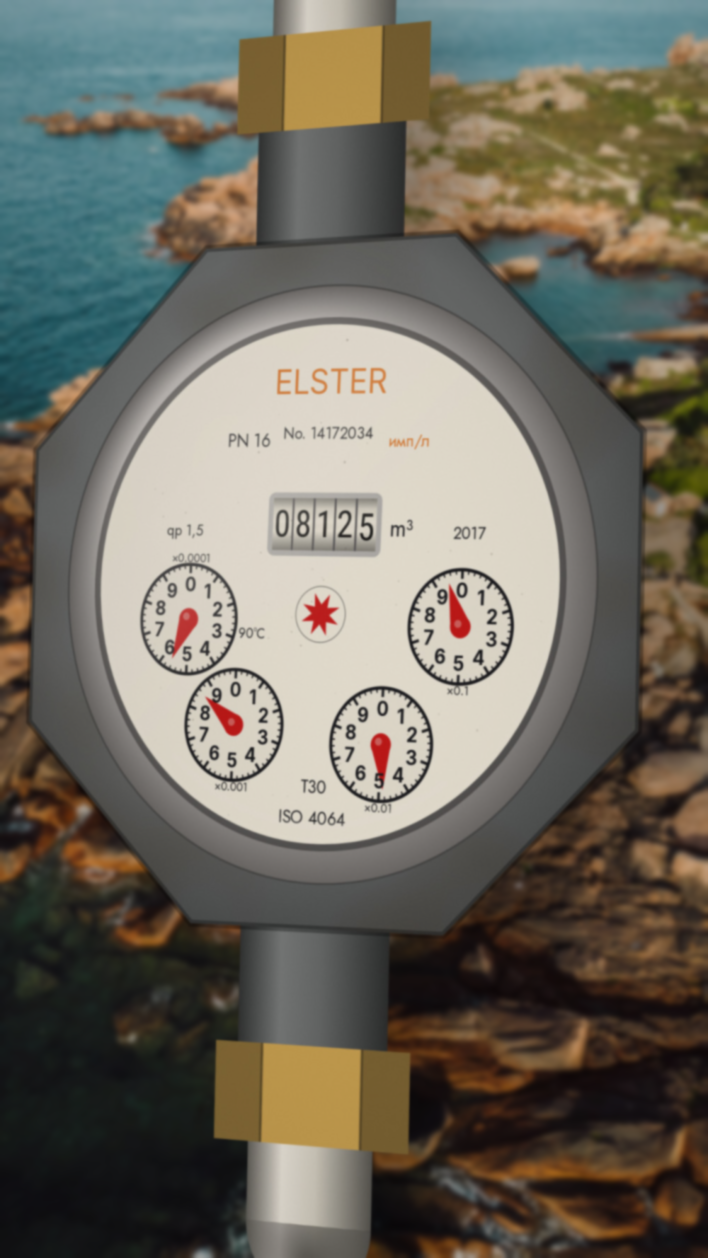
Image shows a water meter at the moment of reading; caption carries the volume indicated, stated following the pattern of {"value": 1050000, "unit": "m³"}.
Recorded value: {"value": 8124.9485, "unit": "m³"}
